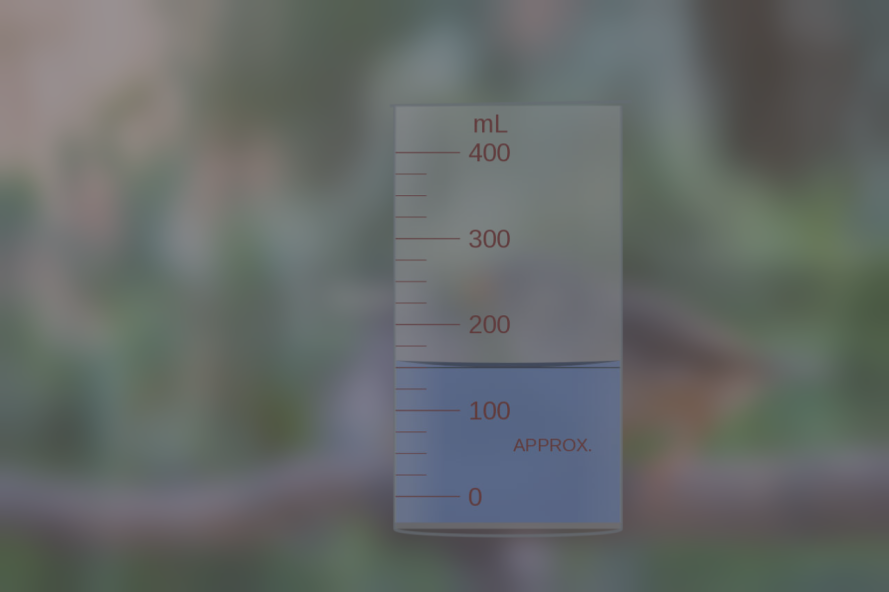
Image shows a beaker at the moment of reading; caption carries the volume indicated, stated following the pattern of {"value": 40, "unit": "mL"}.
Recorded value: {"value": 150, "unit": "mL"}
